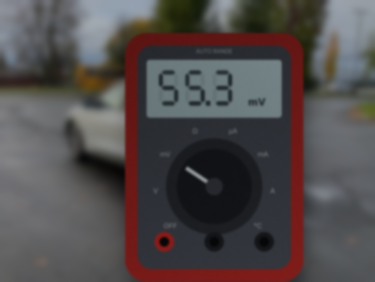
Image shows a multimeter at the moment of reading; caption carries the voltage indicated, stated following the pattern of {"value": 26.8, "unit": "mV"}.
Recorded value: {"value": 55.3, "unit": "mV"}
